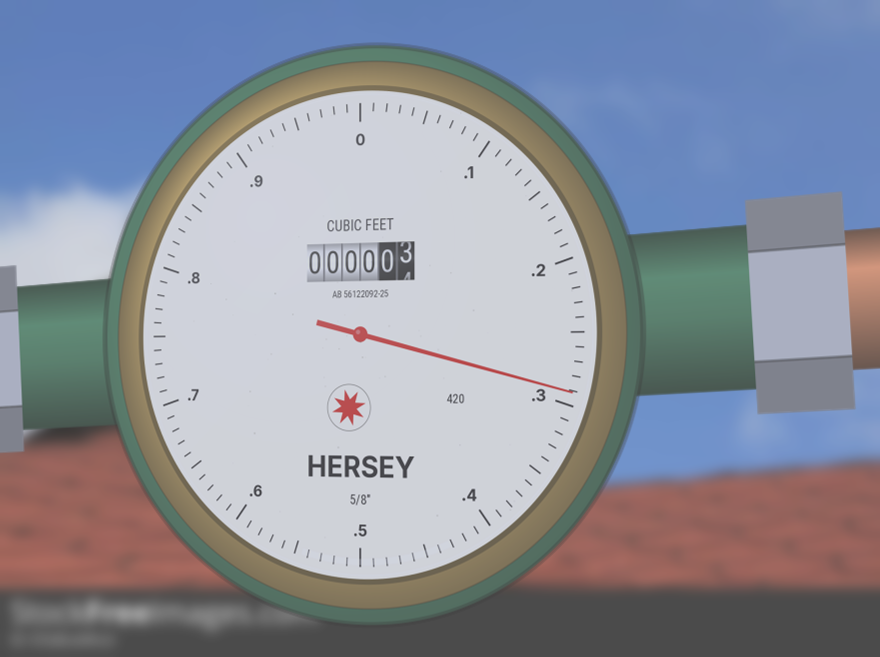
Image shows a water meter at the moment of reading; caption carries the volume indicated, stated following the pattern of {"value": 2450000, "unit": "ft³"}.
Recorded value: {"value": 3.29, "unit": "ft³"}
